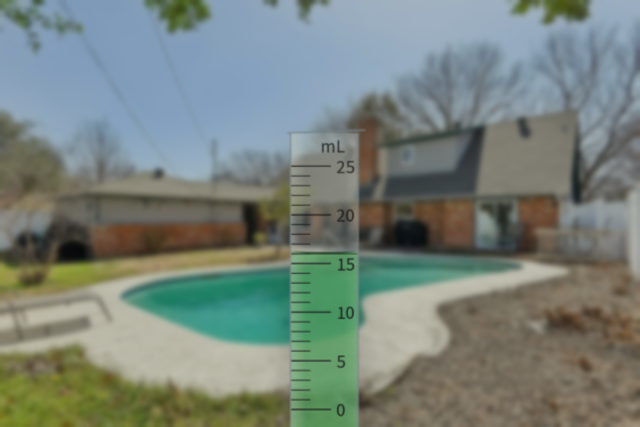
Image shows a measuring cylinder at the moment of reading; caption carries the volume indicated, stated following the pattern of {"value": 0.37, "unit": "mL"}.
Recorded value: {"value": 16, "unit": "mL"}
